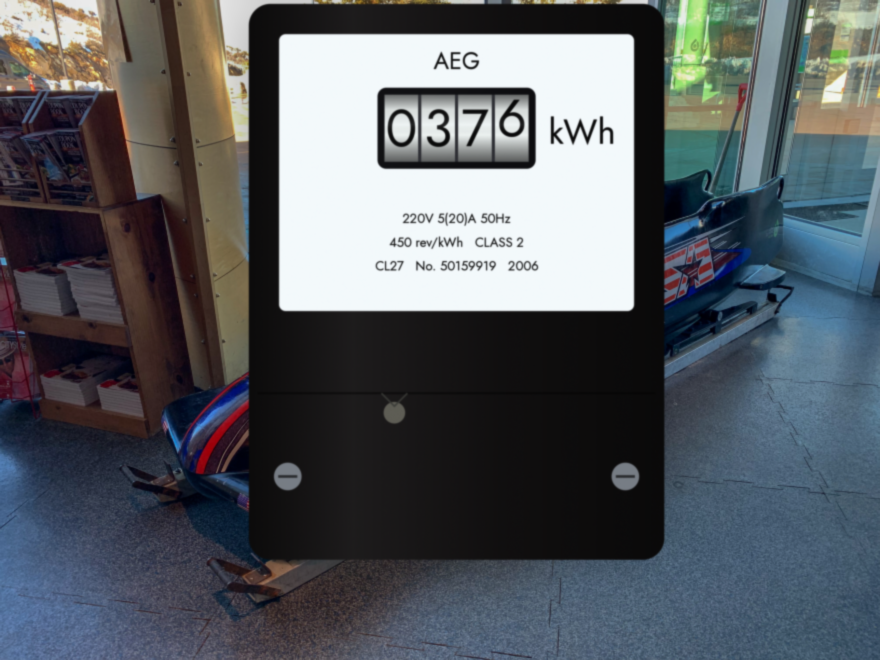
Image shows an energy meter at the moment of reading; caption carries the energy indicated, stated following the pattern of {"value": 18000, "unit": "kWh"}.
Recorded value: {"value": 376, "unit": "kWh"}
